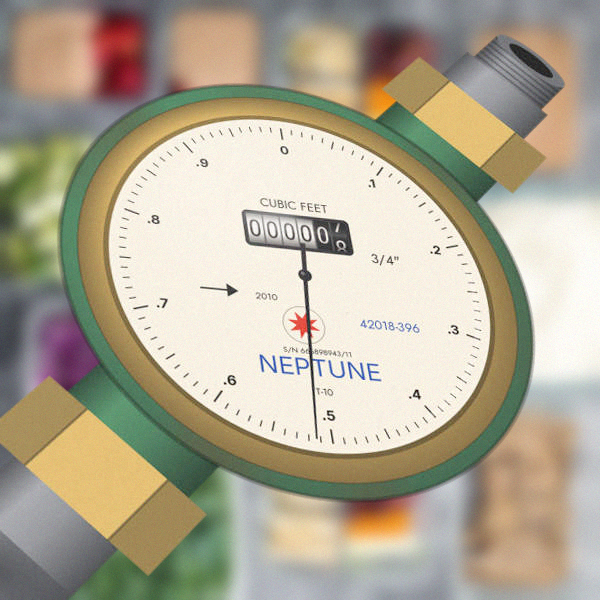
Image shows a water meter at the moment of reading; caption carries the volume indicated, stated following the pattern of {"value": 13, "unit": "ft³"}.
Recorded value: {"value": 7.51, "unit": "ft³"}
